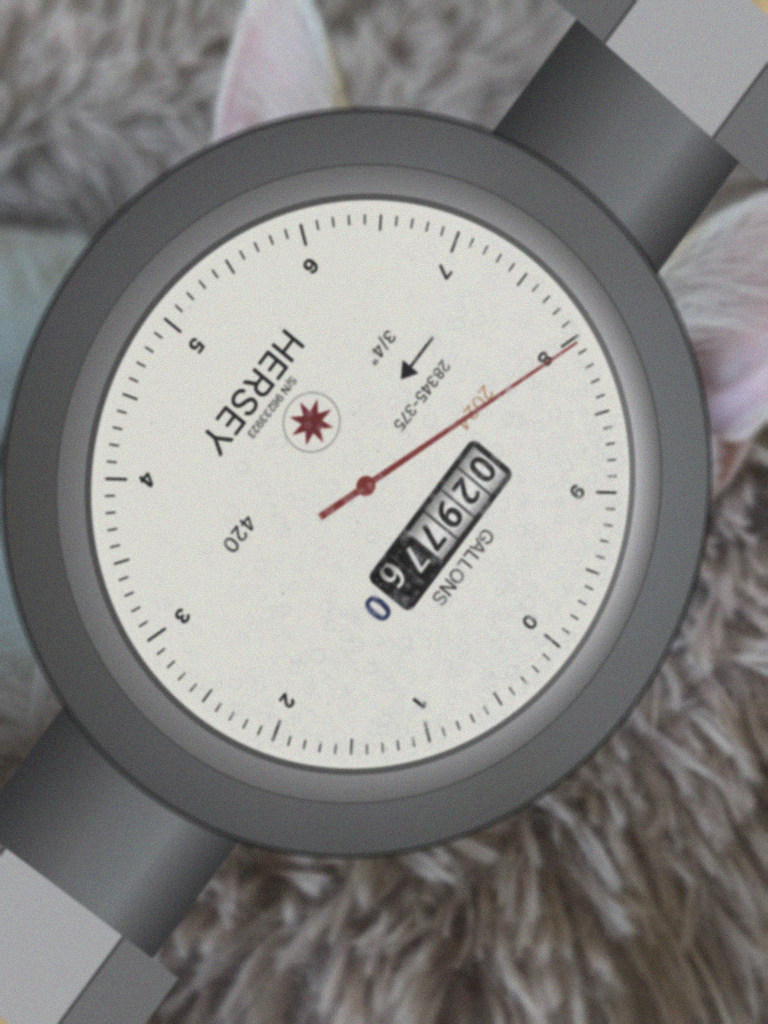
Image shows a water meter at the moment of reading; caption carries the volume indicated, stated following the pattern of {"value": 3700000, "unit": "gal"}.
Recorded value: {"value": 297758.0, "unit": "gal"}
